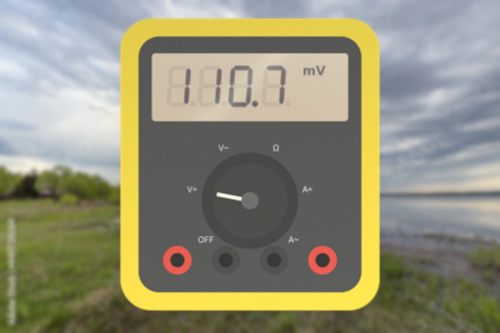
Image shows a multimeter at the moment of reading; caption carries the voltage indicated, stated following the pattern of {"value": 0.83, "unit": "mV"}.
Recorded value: {"value": 110.7, "unit": "mV"}
